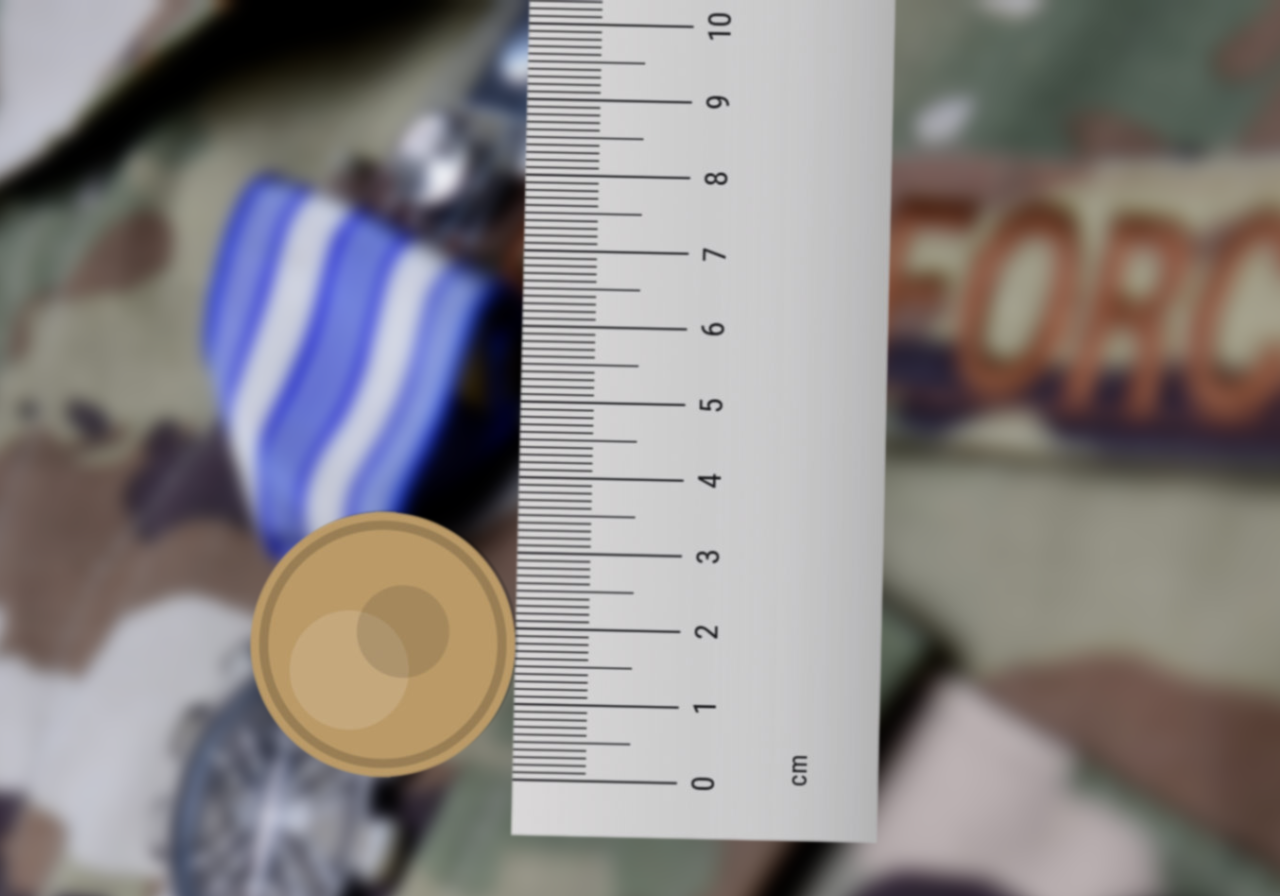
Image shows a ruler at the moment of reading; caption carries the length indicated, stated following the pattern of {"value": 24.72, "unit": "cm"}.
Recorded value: {"value": 3.5, "unit": "cm"}
